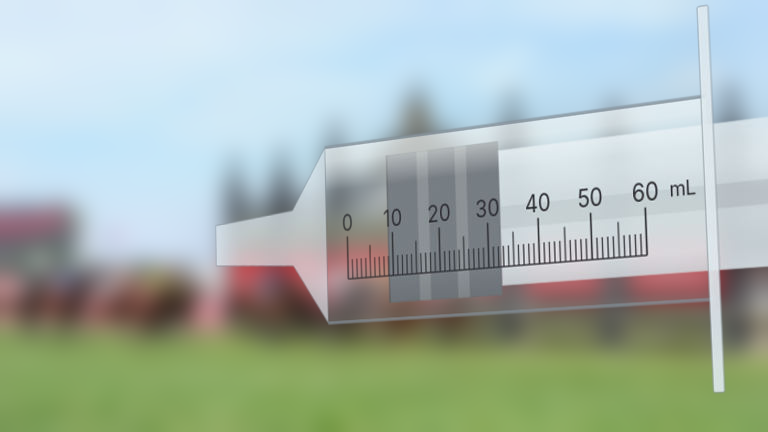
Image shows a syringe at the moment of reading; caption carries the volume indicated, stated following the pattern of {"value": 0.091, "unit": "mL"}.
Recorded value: {"value": 9, "unit": "mL"}
